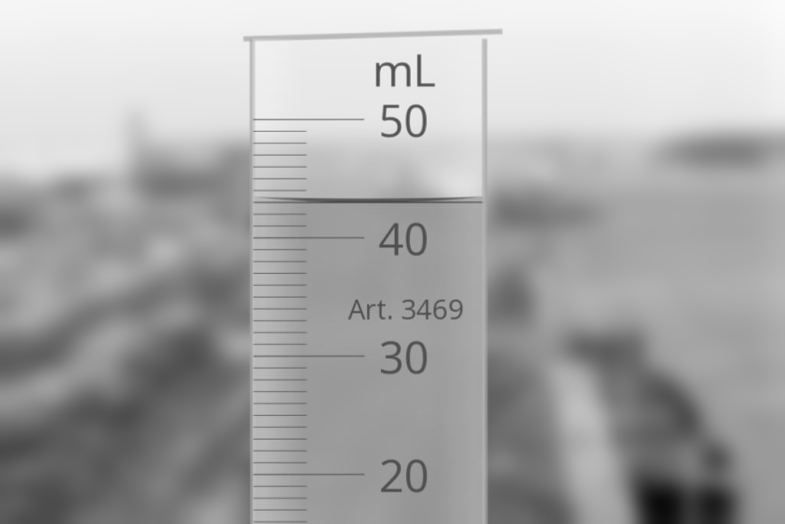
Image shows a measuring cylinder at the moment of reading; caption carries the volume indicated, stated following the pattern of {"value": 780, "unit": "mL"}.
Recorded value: {"value": 43, "unit": "mL"}
